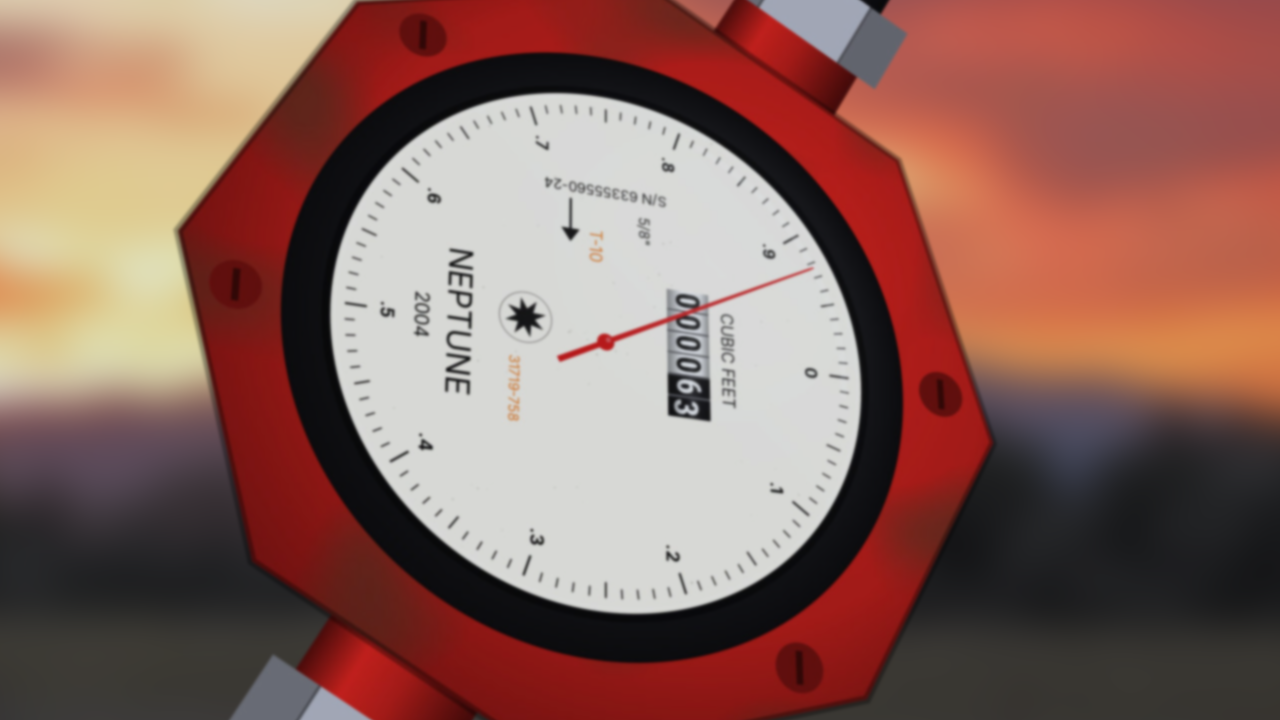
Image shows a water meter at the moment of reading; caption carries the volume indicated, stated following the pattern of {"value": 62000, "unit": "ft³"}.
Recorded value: {"value": 62.92, "unit": "ft³"}
